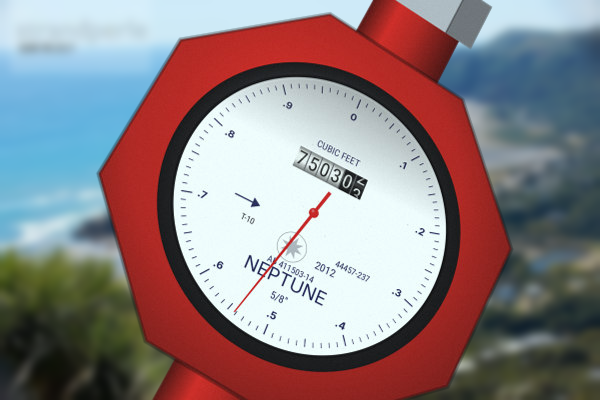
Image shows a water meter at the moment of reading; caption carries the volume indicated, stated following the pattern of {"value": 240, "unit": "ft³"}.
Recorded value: {"value": 750302.54, "unit": "ft³"}
